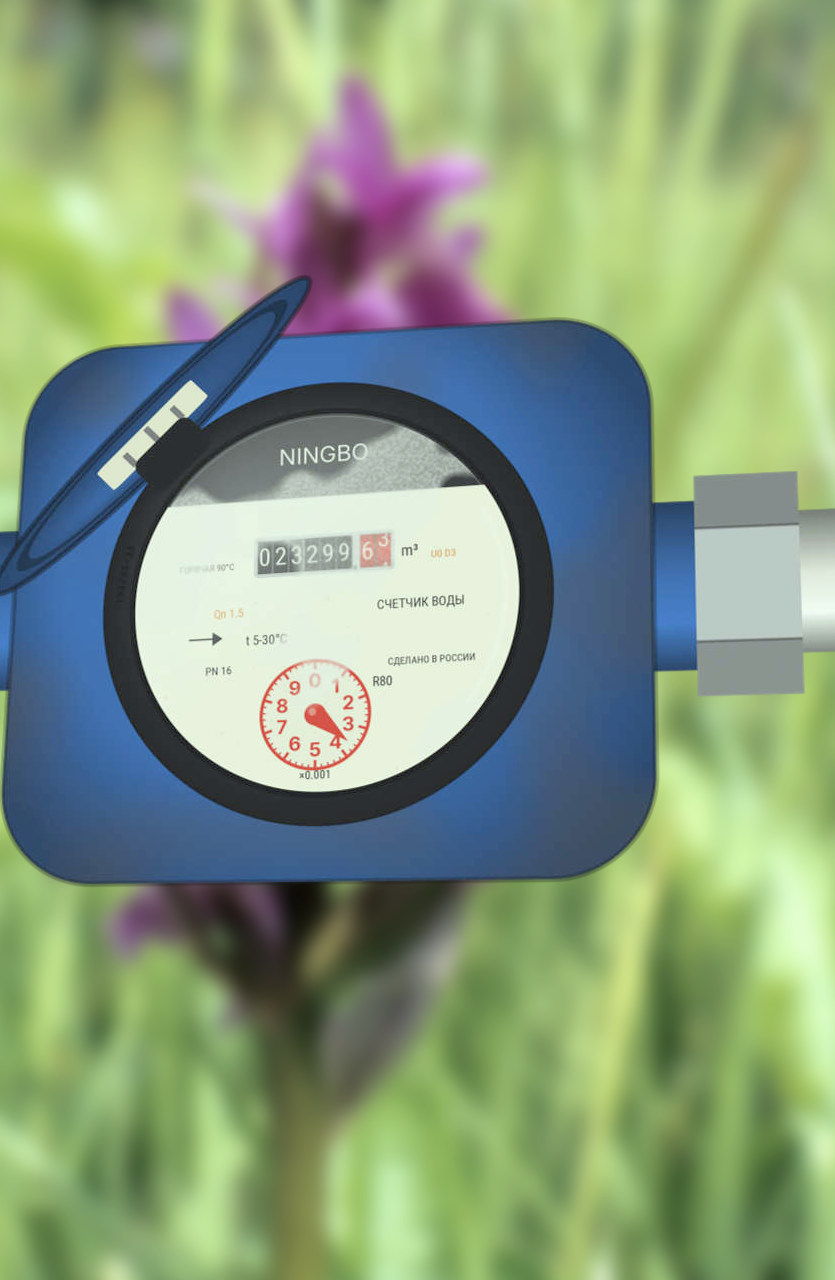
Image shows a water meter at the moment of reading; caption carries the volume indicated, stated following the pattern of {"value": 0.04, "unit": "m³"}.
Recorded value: {"value": 23299.633, "unit": "m³"}
